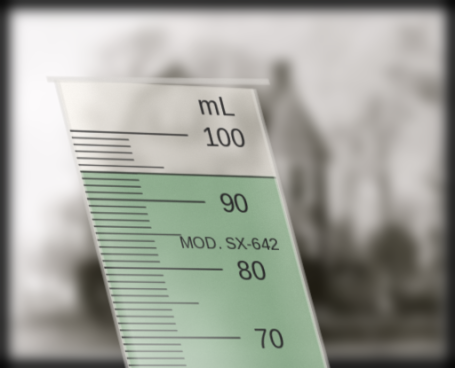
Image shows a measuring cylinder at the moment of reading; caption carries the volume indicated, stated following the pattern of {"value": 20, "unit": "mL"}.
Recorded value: {"value": 94, "unit": "mL"}
